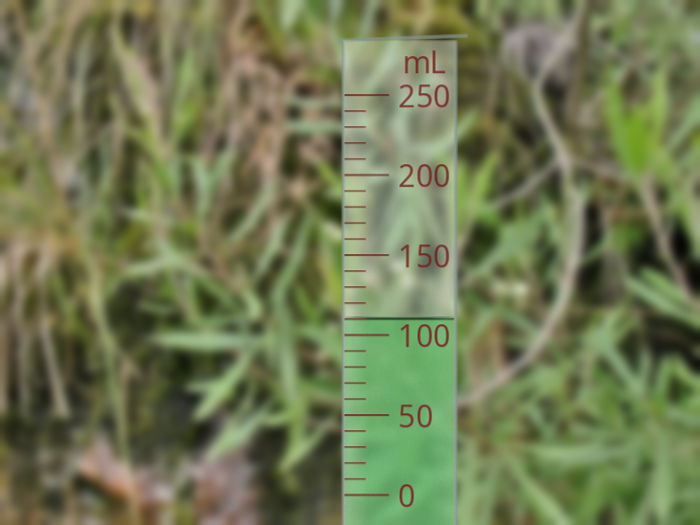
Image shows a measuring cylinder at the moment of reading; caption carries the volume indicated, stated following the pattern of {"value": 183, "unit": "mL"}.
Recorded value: {"value": 110, "unit": "mL"}
